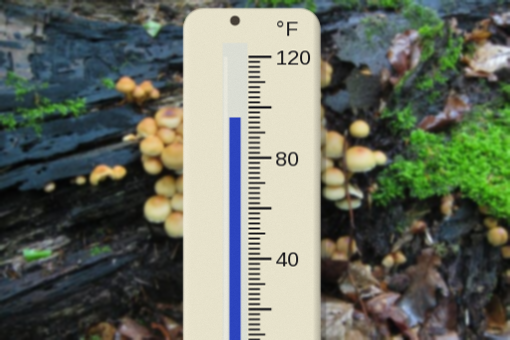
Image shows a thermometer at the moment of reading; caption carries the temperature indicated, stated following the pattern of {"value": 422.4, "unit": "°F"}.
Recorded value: {"value": 96, "unit": "°F"}
